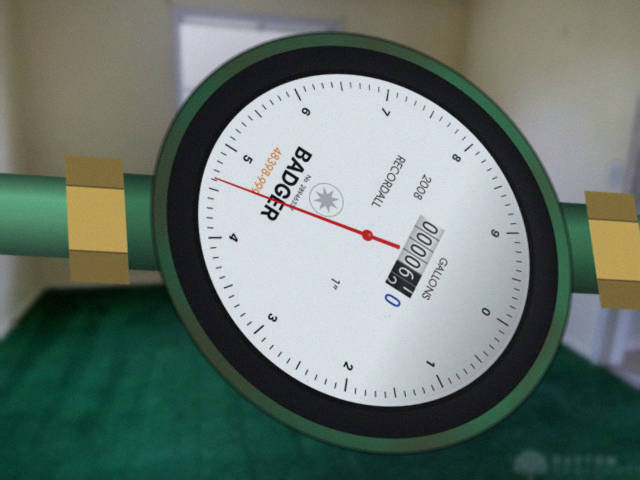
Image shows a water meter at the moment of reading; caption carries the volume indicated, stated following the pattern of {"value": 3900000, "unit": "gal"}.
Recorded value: {"value": 614.6, "unit": "gal"}
